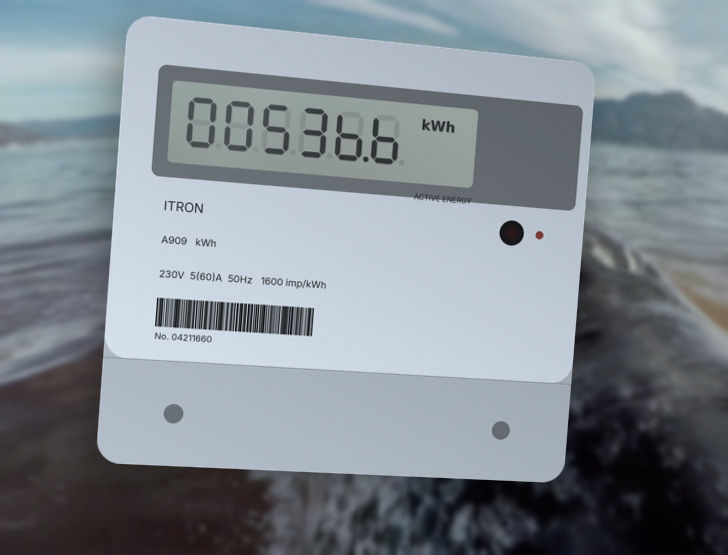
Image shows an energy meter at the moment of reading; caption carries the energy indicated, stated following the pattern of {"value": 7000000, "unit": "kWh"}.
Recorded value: {"value": 536.6, "unit": "kWh"}
